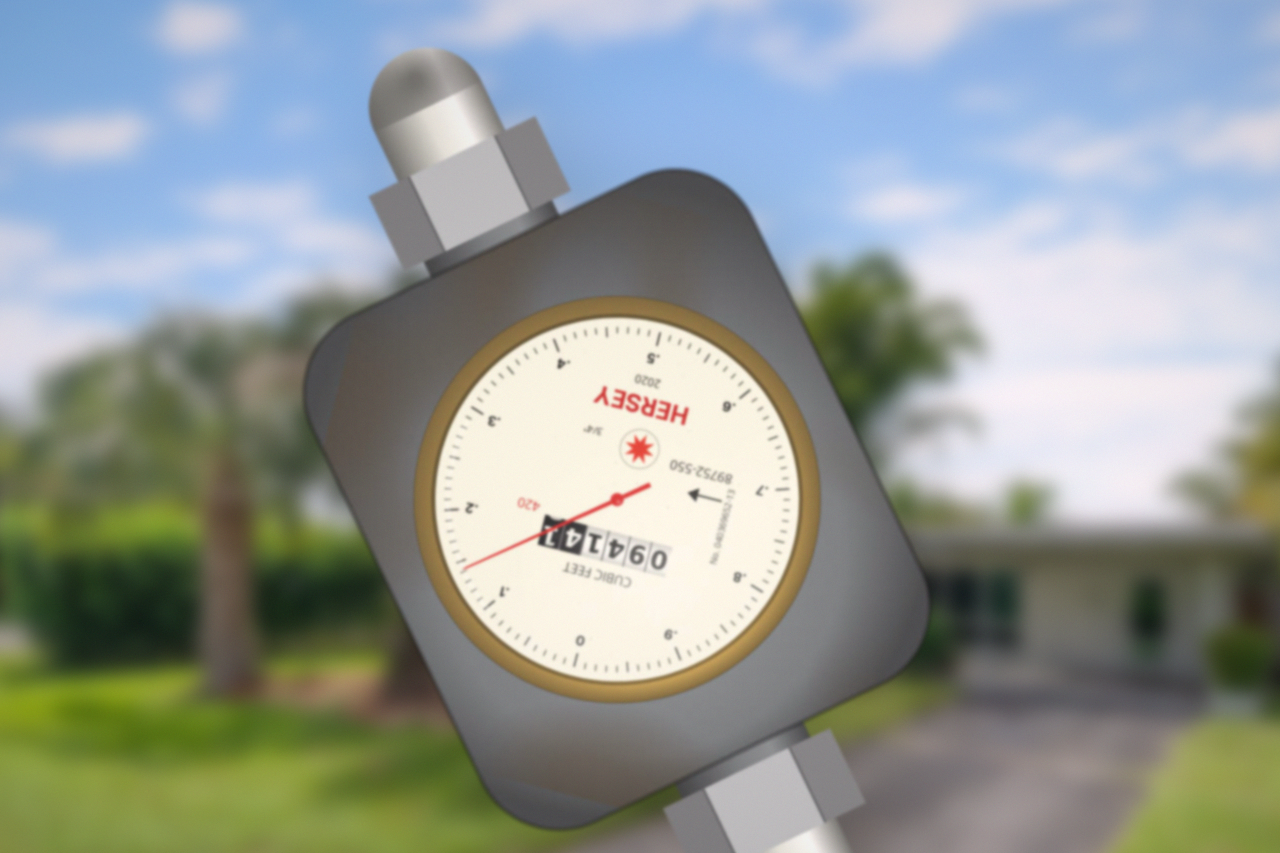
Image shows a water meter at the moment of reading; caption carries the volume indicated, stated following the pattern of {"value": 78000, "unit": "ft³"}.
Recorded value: {"value": 94141.14, "unit": "ft³"}
